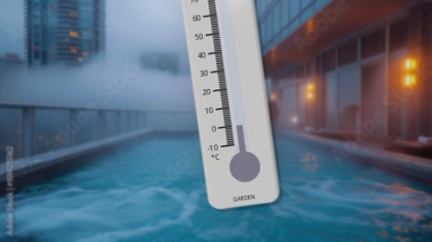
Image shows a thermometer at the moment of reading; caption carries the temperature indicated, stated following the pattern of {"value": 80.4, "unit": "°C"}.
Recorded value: {"value": 0, "unit": "°C"}
